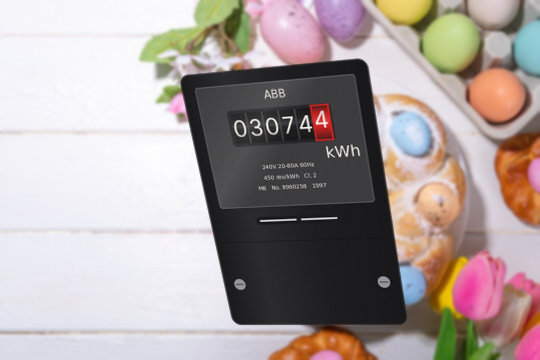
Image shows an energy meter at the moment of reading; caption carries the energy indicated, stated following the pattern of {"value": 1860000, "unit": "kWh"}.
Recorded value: {"value": 3074.4, "unit": "kWh"}
